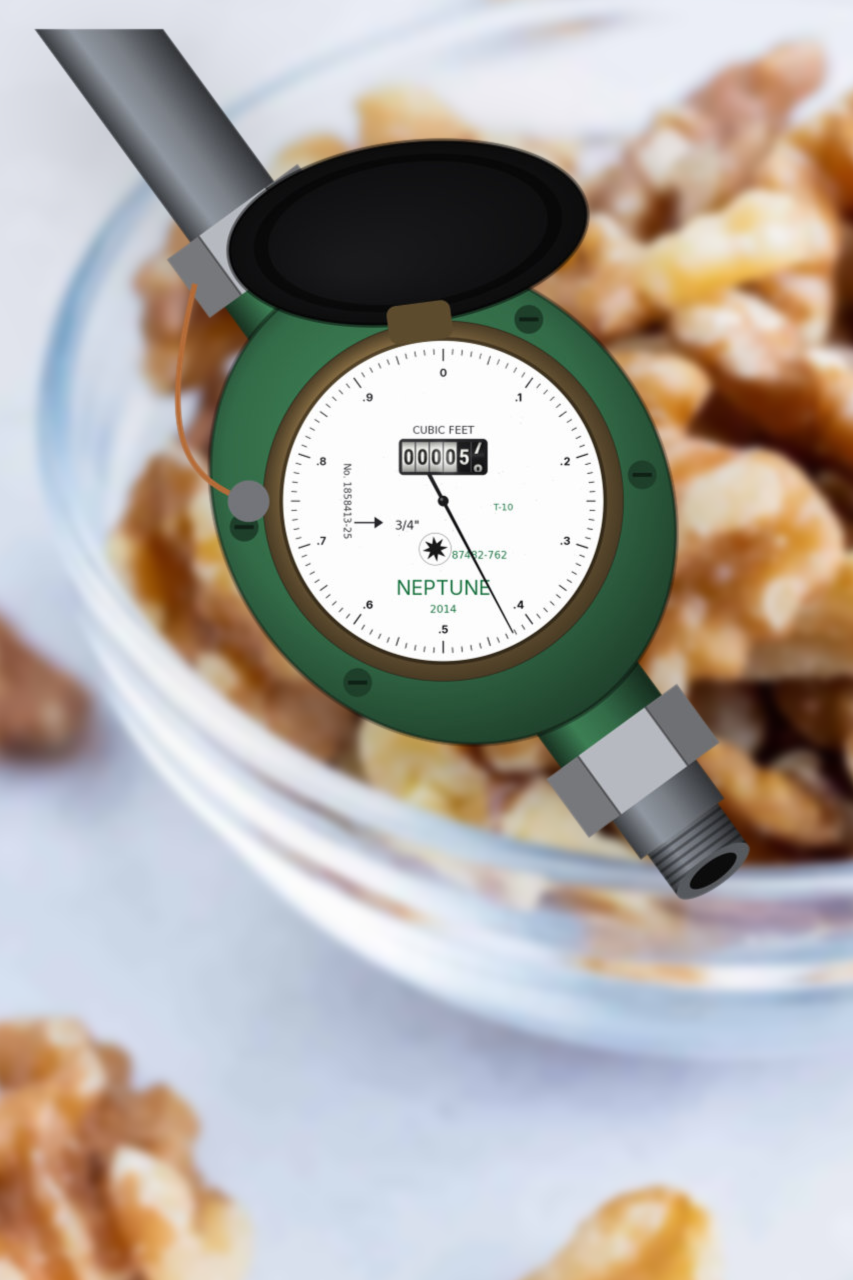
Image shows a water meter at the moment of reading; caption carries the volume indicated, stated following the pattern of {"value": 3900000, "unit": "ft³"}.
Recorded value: {"value": 57.42, "unit": "ft³"}
